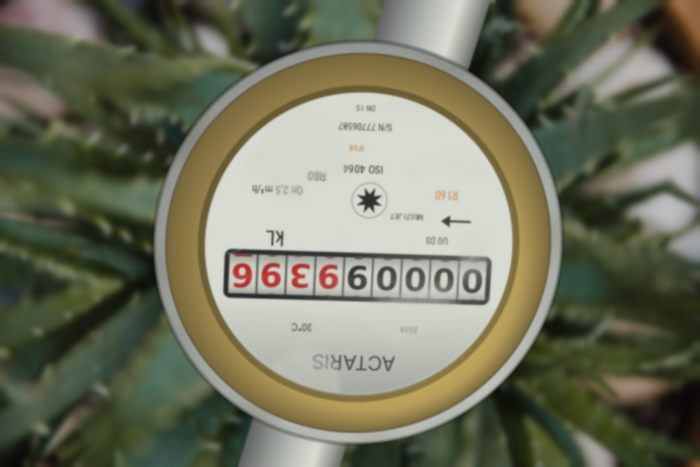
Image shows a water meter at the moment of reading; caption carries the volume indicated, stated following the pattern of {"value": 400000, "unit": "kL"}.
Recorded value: {"value": 9.9396, "unit": "kL"}
